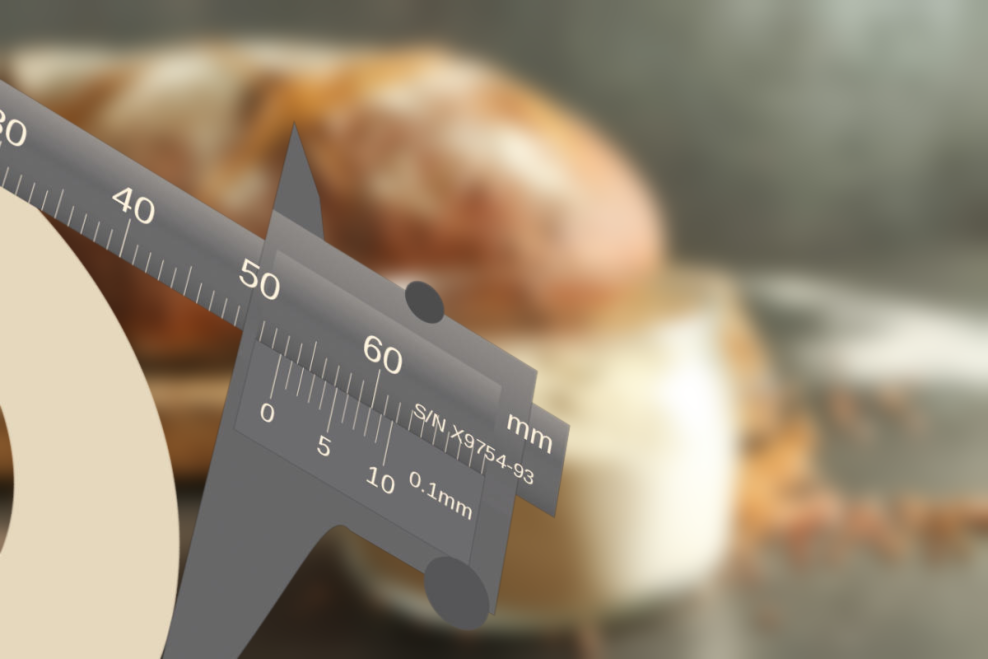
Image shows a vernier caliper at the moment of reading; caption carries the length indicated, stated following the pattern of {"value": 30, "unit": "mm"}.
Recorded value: {"value": 52.7, "unit": "mm"}
